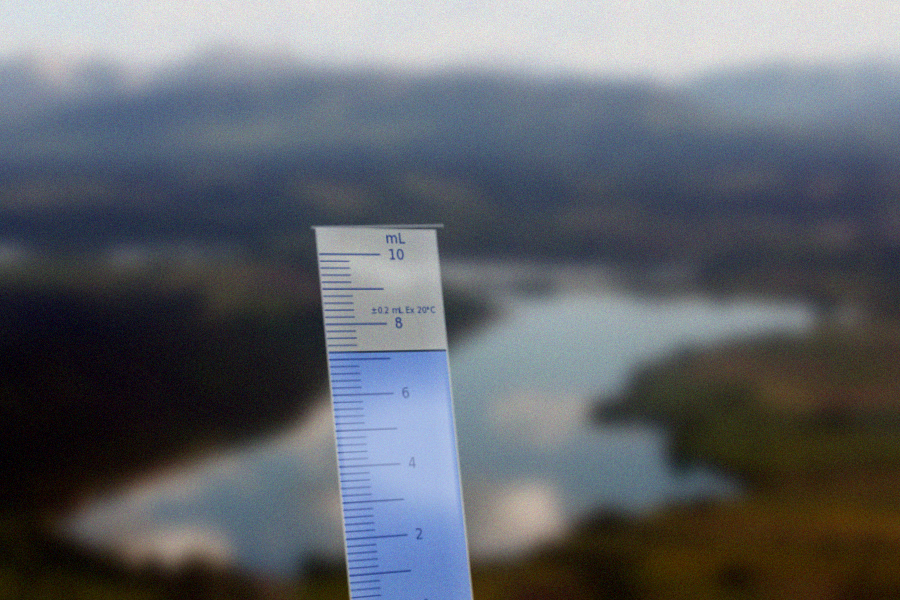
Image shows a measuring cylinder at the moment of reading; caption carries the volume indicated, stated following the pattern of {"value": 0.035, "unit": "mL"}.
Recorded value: {"value": 7.2, "unit": "mL"}
